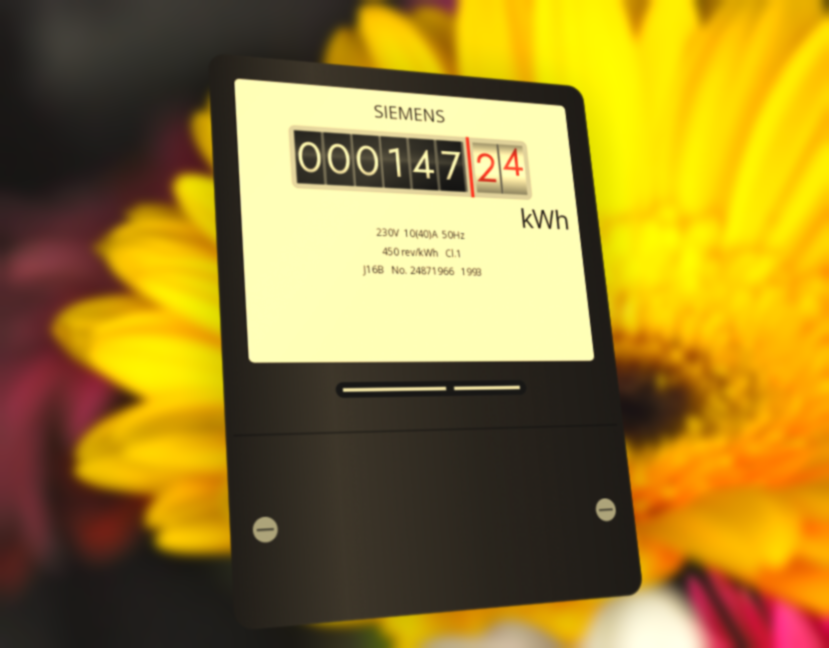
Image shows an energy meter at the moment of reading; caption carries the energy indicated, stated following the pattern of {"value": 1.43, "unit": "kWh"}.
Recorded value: {"value": 147.24, "unit": "kWh"}
